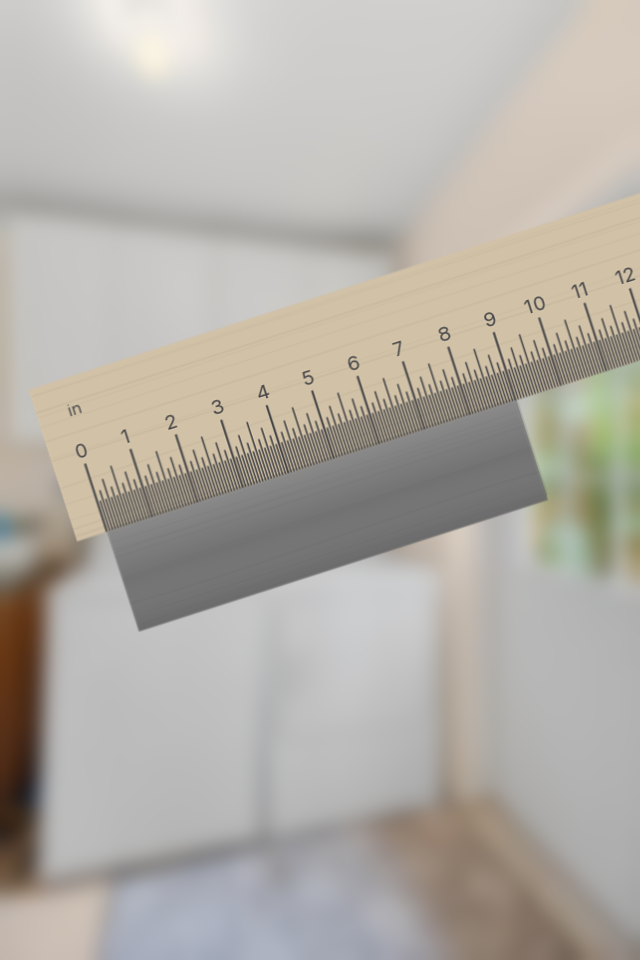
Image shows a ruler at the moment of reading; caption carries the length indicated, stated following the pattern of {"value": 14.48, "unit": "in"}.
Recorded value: {"value": 9, "unit": "in"}
